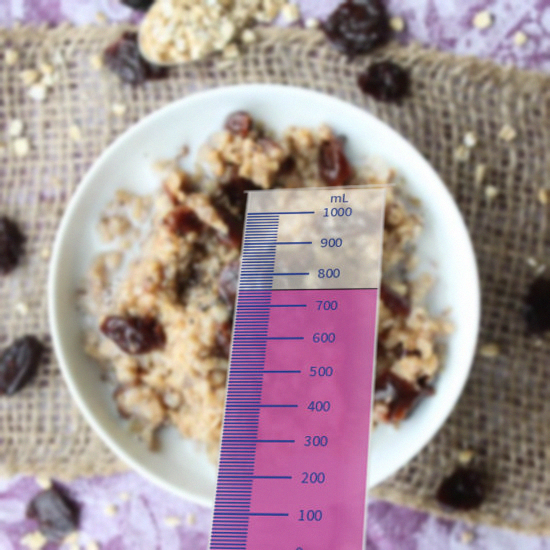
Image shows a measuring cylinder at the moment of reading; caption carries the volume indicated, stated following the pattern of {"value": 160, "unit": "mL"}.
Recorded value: {"value": 750, "unit": "mL"}
